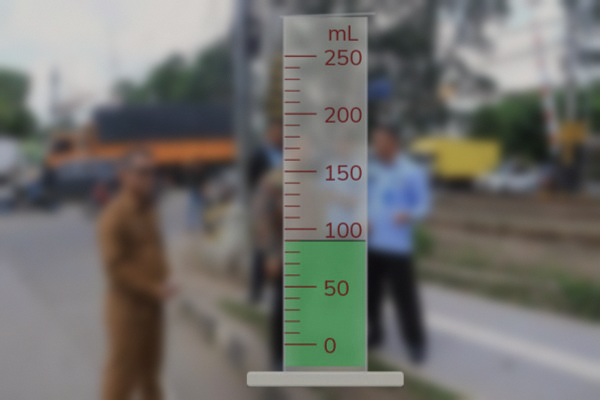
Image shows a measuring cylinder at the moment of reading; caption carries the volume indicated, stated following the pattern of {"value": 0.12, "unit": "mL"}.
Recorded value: {"value": 90, "unit": "mL"}
